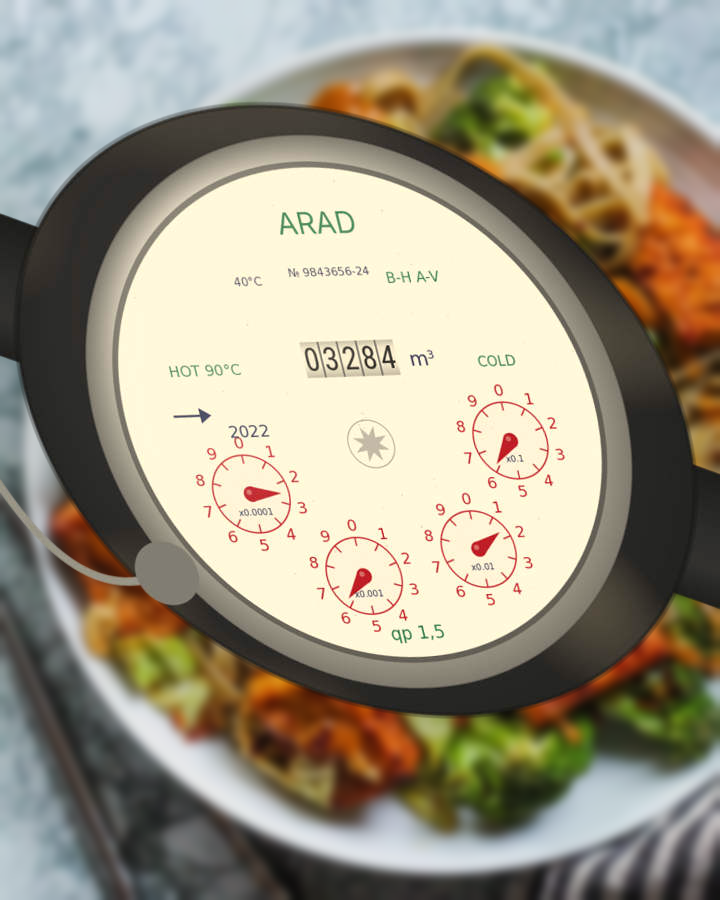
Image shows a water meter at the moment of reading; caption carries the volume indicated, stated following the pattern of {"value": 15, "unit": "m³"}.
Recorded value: {"value": 3284.6162, "unit": "m³"}
